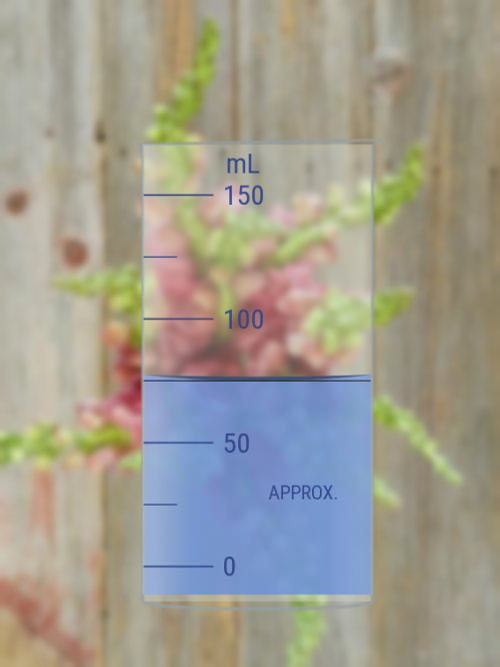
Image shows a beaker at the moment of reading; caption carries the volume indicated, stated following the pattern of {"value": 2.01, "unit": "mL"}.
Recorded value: {"value": 75, "unit": "mL"}
